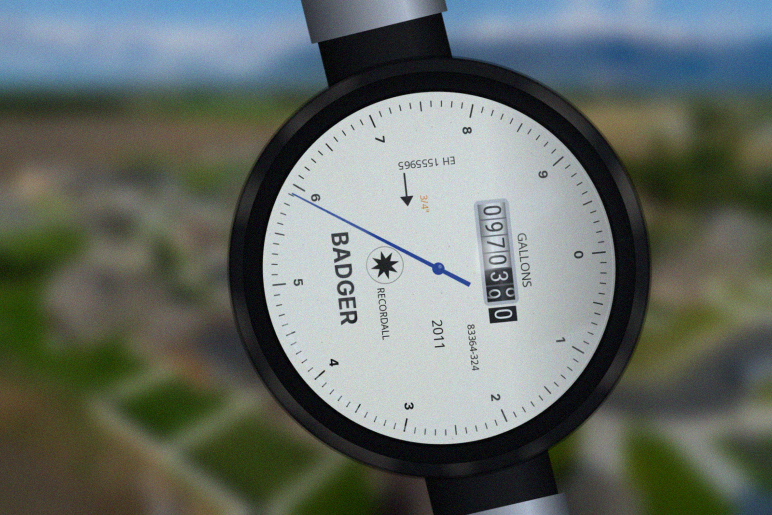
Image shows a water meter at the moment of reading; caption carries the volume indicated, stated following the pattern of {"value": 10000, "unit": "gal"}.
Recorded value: {"value": 970385.9, "unit": "gal"}
